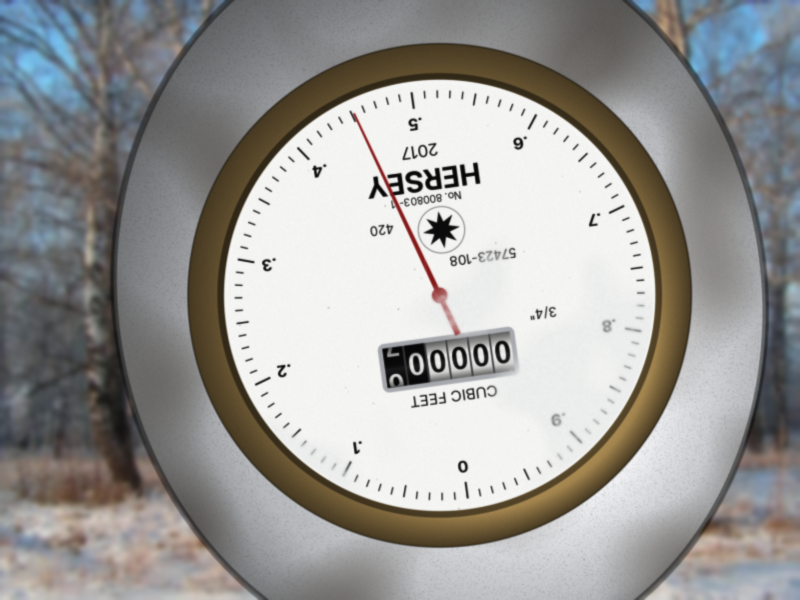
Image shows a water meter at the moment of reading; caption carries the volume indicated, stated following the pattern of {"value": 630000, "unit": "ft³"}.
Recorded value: {"value": 6.45, "unit": "ft³"}
